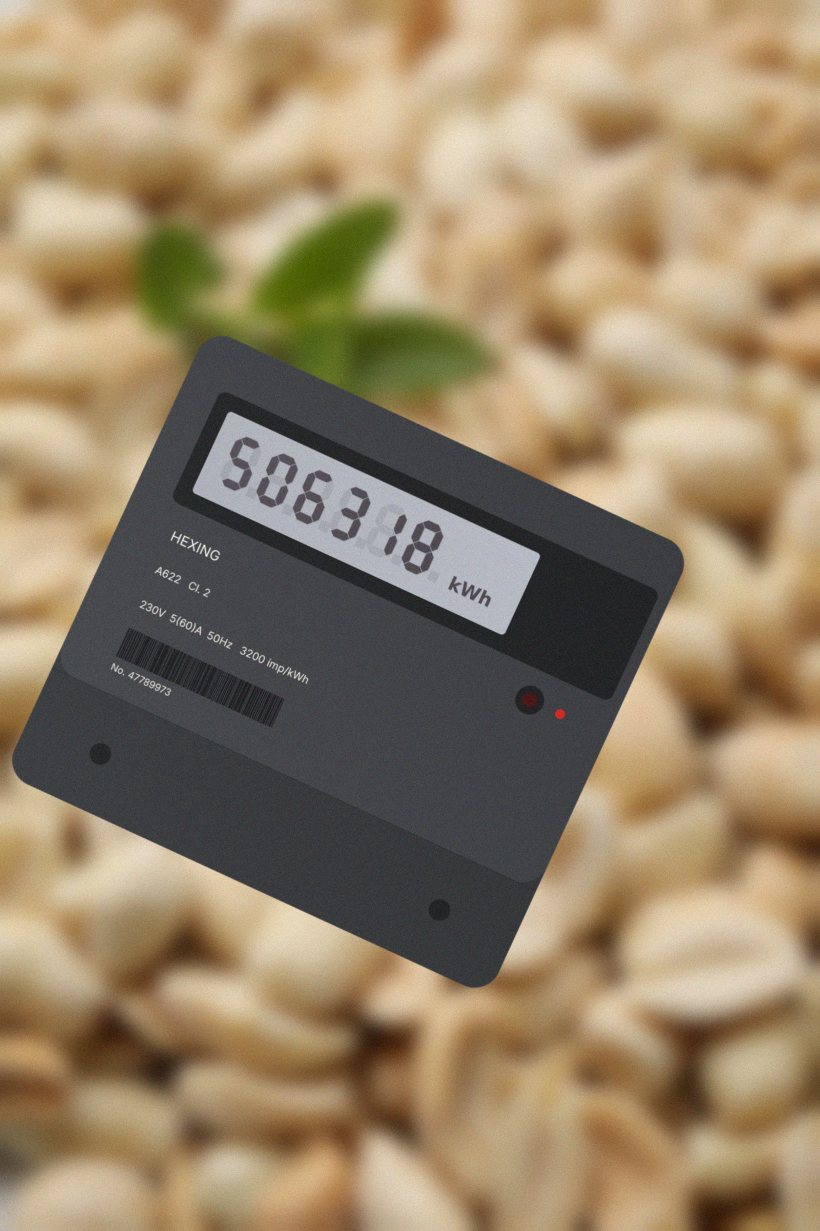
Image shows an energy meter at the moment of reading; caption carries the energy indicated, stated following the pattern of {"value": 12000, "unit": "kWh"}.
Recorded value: {"value": 506318, "unit": "kWh"}
